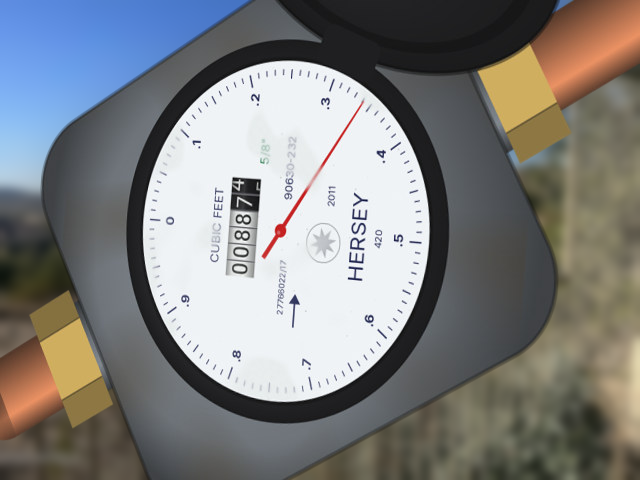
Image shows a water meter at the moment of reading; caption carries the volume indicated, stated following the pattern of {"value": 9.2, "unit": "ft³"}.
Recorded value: {"value": 8874.34, "unit": "ft³"}
